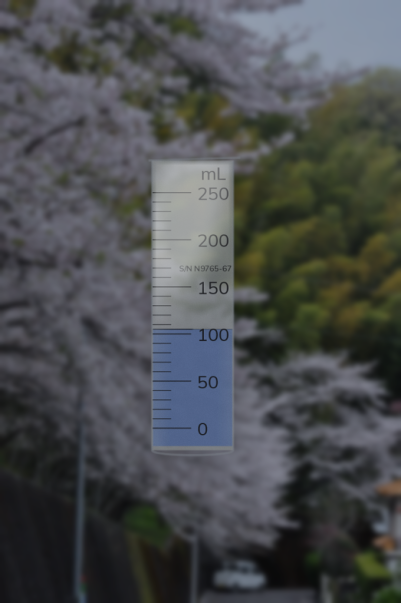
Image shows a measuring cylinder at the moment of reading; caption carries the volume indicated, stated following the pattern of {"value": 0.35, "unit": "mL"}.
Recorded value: {"value": 105, "unit": "mL"}
